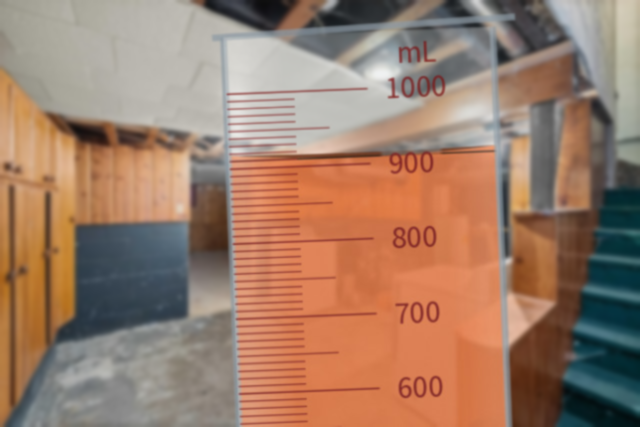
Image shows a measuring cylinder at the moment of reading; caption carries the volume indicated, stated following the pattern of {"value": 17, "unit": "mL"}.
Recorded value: {"value": 910, "unit": "mL"}
